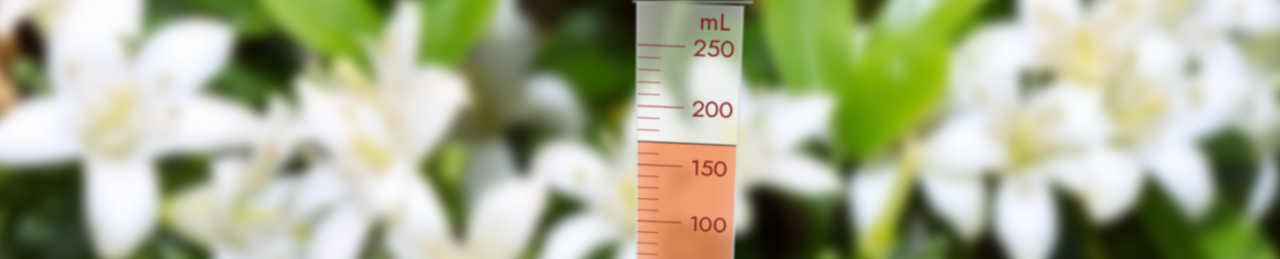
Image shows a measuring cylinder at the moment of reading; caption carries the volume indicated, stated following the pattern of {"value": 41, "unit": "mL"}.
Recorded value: {"value": 170, "unit": "mL"}
